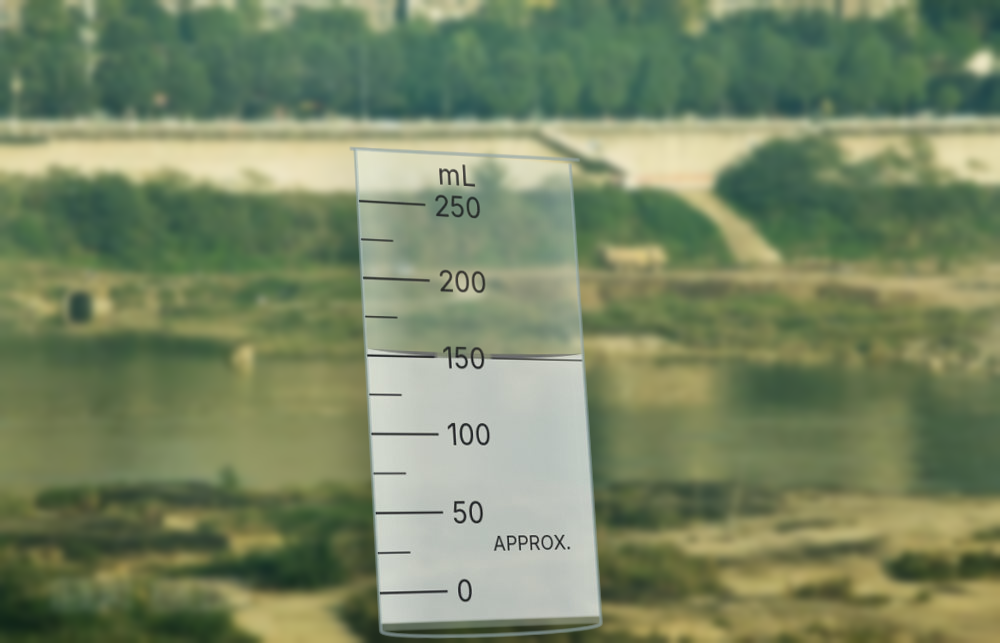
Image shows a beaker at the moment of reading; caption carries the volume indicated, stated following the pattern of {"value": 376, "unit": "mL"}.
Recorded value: {"value": 150, "unit": "mL"}
